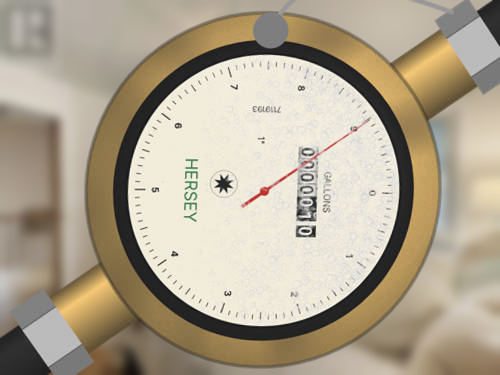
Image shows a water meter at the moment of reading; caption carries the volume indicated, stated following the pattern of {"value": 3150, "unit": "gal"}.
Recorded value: {"value": 9.0, "unit": "gal"}
